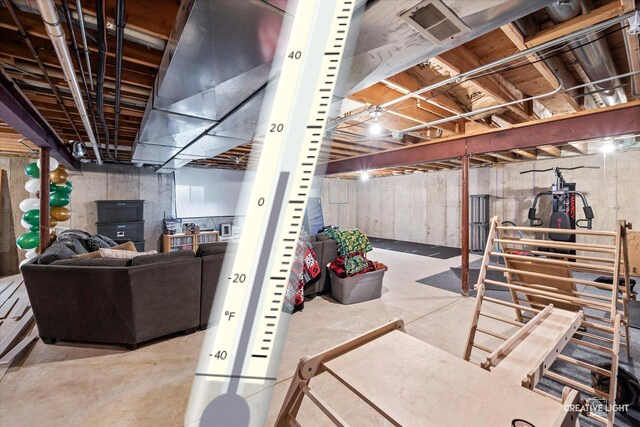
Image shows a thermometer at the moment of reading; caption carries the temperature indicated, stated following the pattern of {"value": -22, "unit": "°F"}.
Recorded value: {"value": 8, "unit": "°F"}
